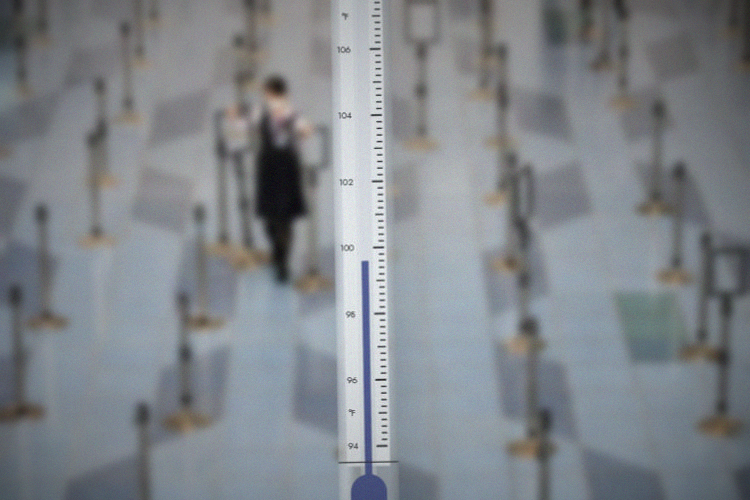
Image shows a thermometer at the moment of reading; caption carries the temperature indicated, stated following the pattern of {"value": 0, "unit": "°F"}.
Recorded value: {"value": 99.6, "unit": "°F"}
